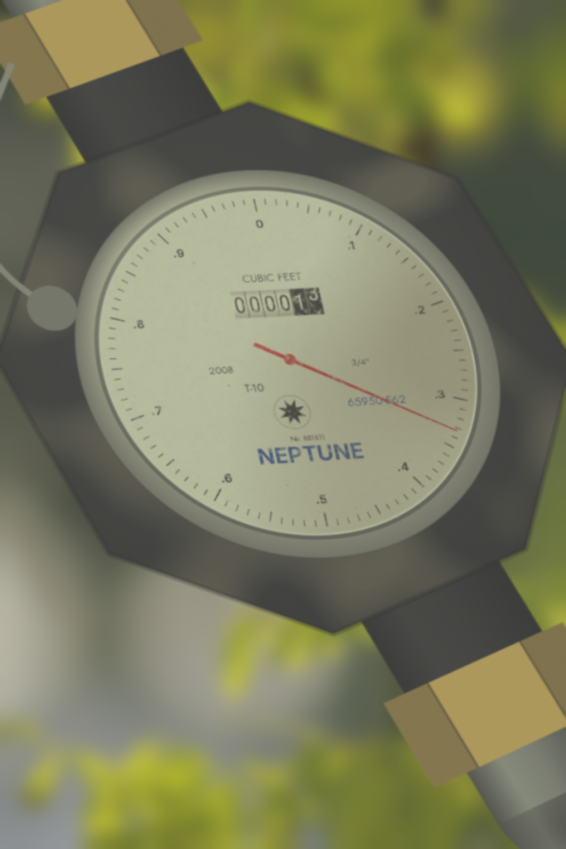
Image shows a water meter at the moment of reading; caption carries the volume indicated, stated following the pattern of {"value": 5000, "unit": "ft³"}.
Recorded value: {"value": 13.33, "unit": "ft³"}
